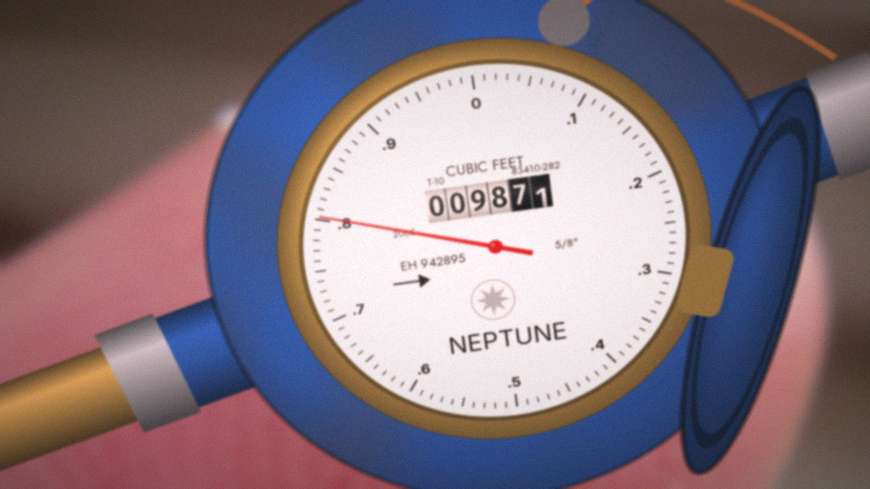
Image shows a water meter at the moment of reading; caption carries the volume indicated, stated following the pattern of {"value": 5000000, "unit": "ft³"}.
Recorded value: {"value": 9870.80, "unit": "ft³"}
